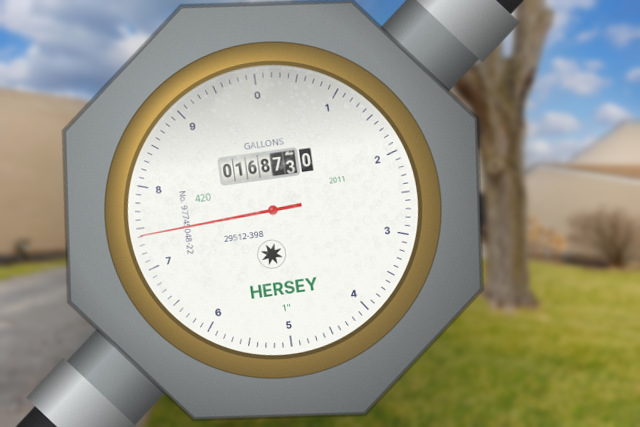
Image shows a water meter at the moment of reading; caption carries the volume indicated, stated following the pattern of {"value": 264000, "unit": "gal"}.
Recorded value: {"value": 168727.4, "unit": "gal"}
